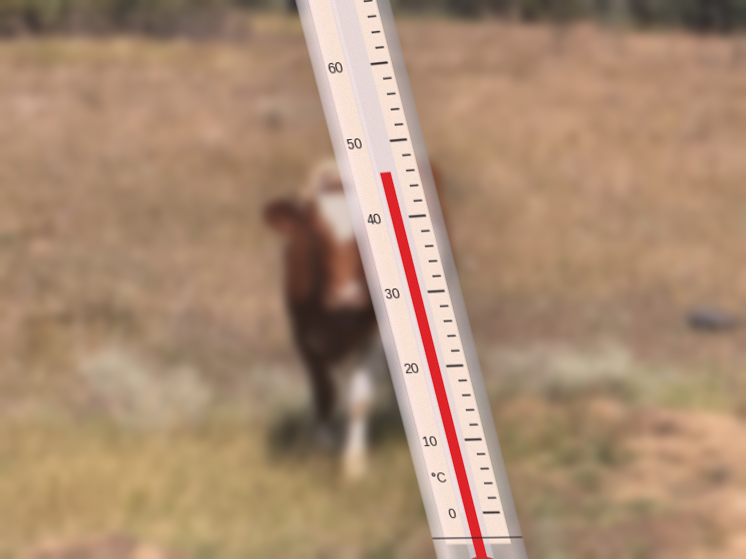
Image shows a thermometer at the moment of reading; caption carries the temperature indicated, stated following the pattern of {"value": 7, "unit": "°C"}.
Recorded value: {"value": 46, "unit": "°C"}
